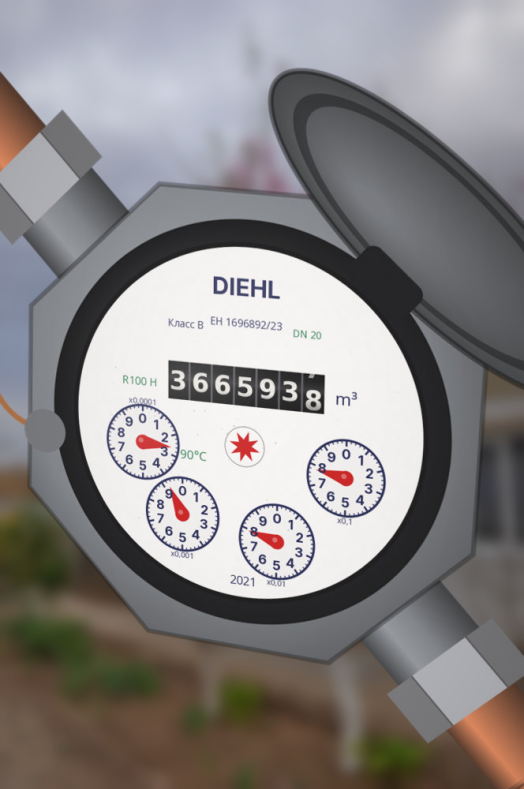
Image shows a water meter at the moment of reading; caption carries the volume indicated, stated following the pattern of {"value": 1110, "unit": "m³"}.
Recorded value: {"value": 3665937.7792, "unit": "m³"}
